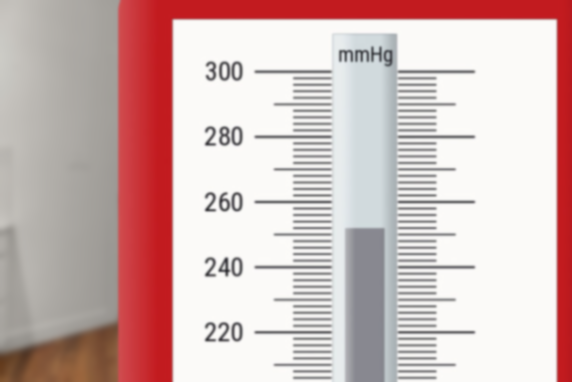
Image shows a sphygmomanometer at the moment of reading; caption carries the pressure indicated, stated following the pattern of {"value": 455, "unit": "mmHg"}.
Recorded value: {"value": 252, "unit": "mmHg"}
